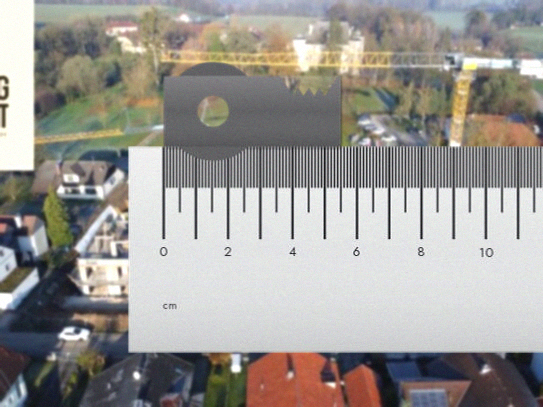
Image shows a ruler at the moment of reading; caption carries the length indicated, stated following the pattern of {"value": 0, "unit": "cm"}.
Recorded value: {"value": 5.5, "unit": "cm"}
